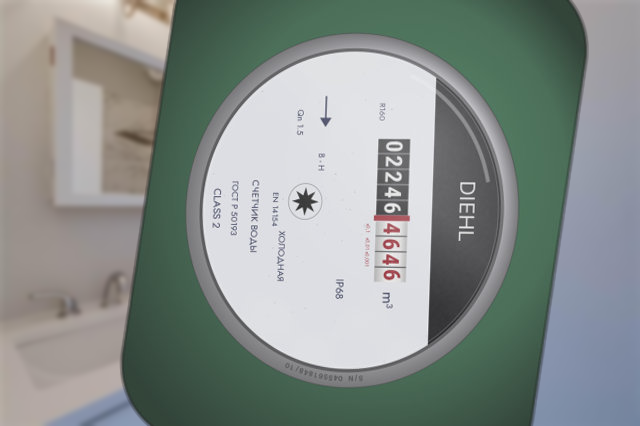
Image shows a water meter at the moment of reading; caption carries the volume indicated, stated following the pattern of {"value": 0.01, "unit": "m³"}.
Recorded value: {"value": 2246.4646, "unit": "m³"}
